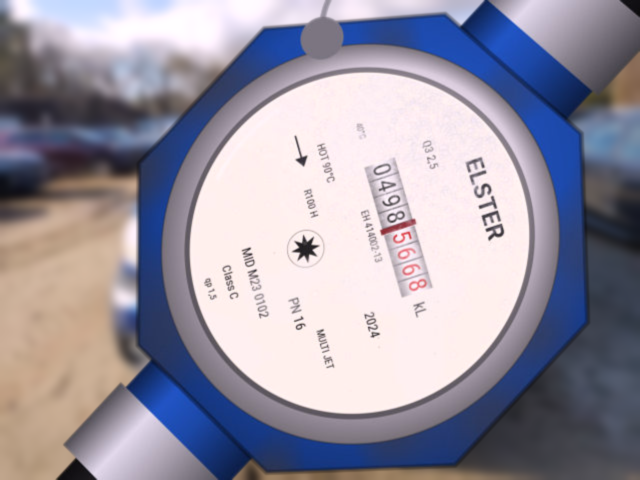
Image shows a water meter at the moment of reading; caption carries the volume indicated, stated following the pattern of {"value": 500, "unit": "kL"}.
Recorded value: {"value": 498.5668, "unit": "kL"}
